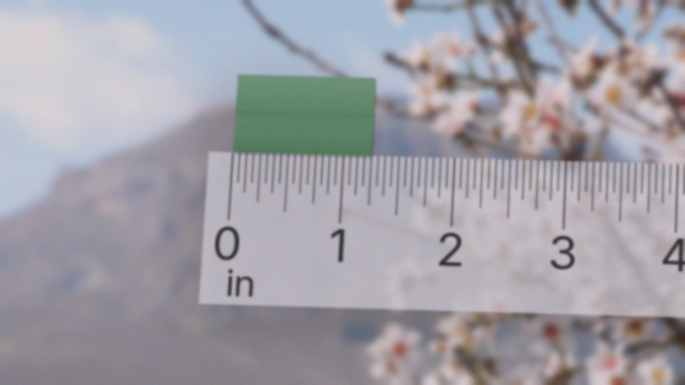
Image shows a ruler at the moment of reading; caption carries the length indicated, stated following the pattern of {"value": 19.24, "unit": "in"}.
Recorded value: {"value": 1.25, "unit": "in"}
